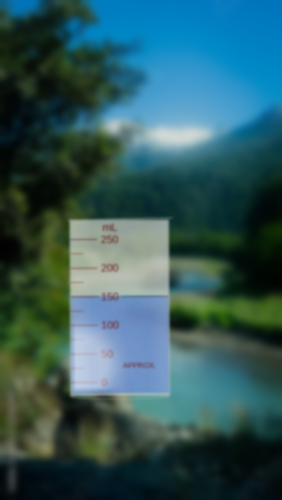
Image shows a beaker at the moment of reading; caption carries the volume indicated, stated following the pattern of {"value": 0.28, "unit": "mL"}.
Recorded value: {"value": 150, "unit": "mL"}
